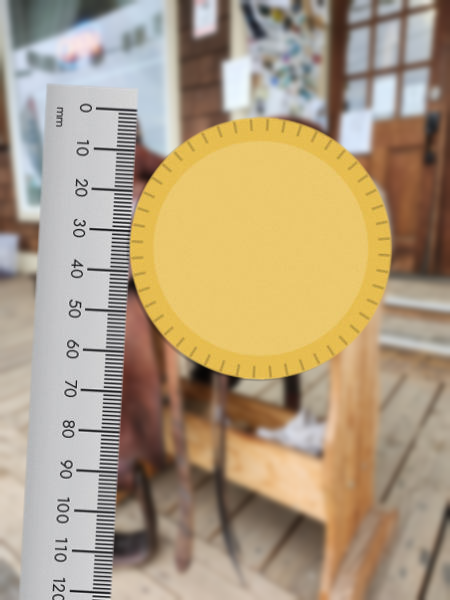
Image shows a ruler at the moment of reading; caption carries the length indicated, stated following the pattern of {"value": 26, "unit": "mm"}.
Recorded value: {"value": 65, "unit": "mm"}
